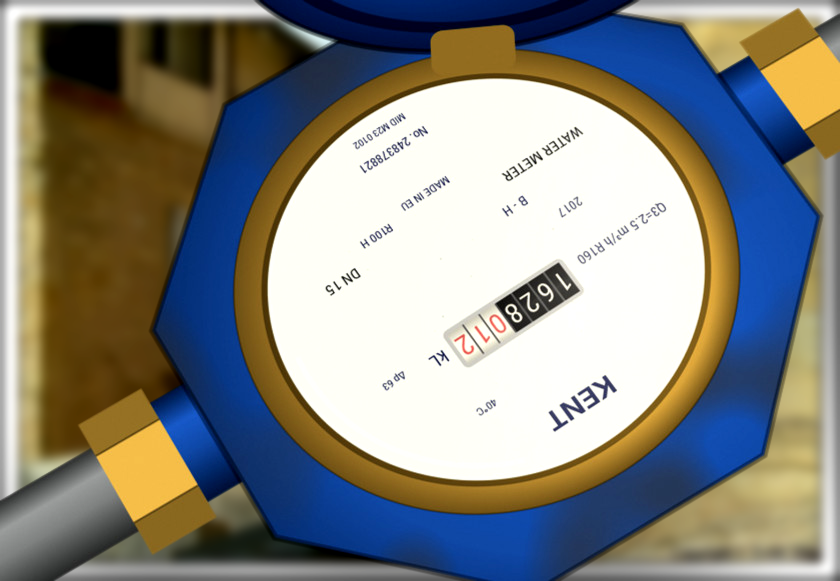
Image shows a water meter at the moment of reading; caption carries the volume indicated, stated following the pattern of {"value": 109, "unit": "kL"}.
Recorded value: {"value": 1628.012, "unit": "kL"}
